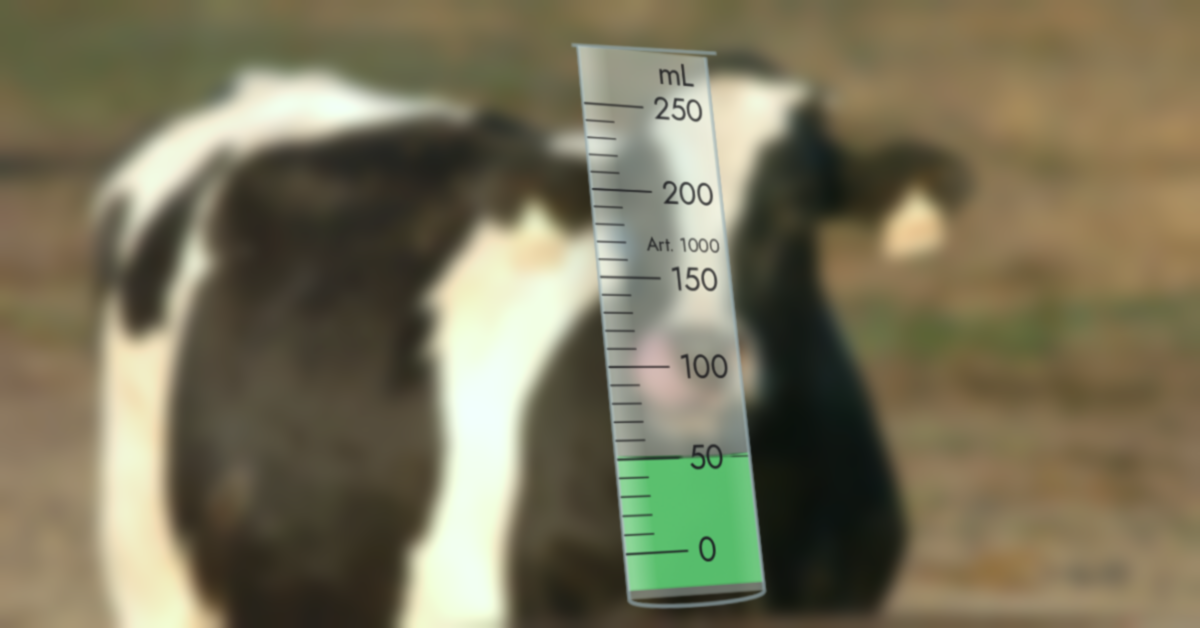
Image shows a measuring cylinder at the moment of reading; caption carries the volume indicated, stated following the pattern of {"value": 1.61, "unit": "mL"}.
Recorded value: {"value": 50, "unit": "mL"}
